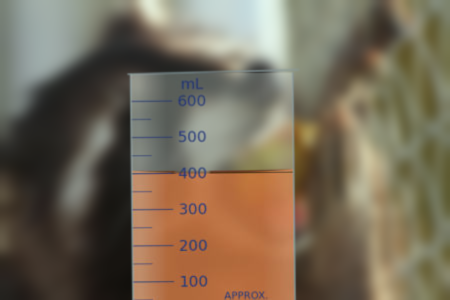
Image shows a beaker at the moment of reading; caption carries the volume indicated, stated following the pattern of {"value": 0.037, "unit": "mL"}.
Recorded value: {"value": 400, "unit": "mL"}
